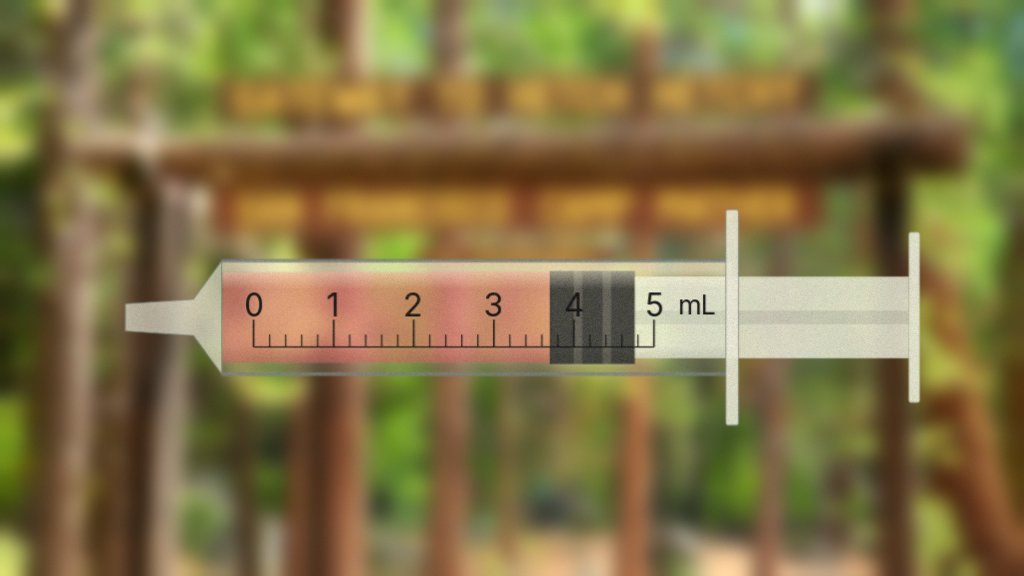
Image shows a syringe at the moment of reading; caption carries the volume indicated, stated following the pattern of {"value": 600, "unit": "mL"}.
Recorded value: {"value": 3.7, "unit": "mL"}
